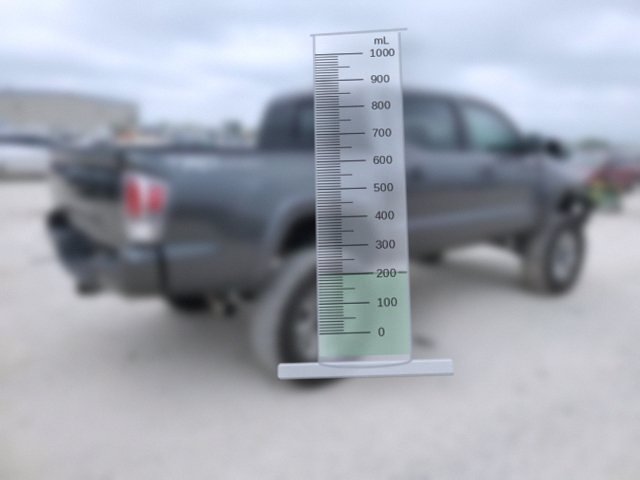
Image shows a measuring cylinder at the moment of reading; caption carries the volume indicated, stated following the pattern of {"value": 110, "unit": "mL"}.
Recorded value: {"value": 200, "unit": "mL"}
